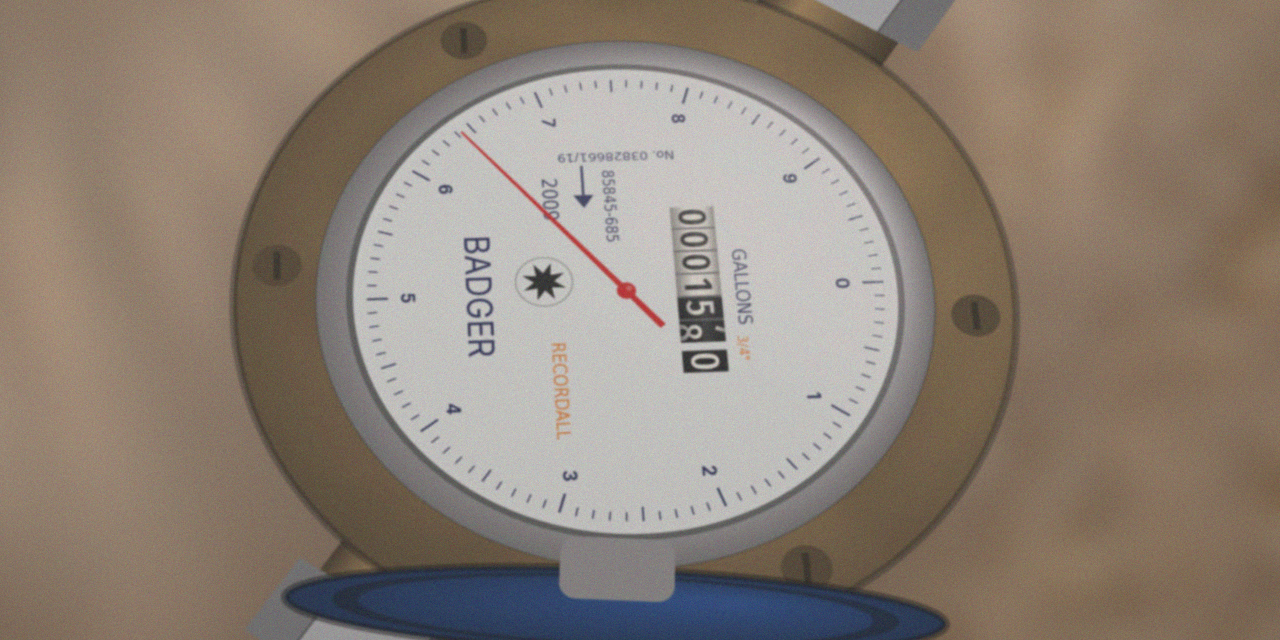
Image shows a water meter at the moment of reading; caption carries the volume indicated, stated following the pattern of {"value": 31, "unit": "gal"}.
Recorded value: {"value": 1576.4, "unit": "gal"}
